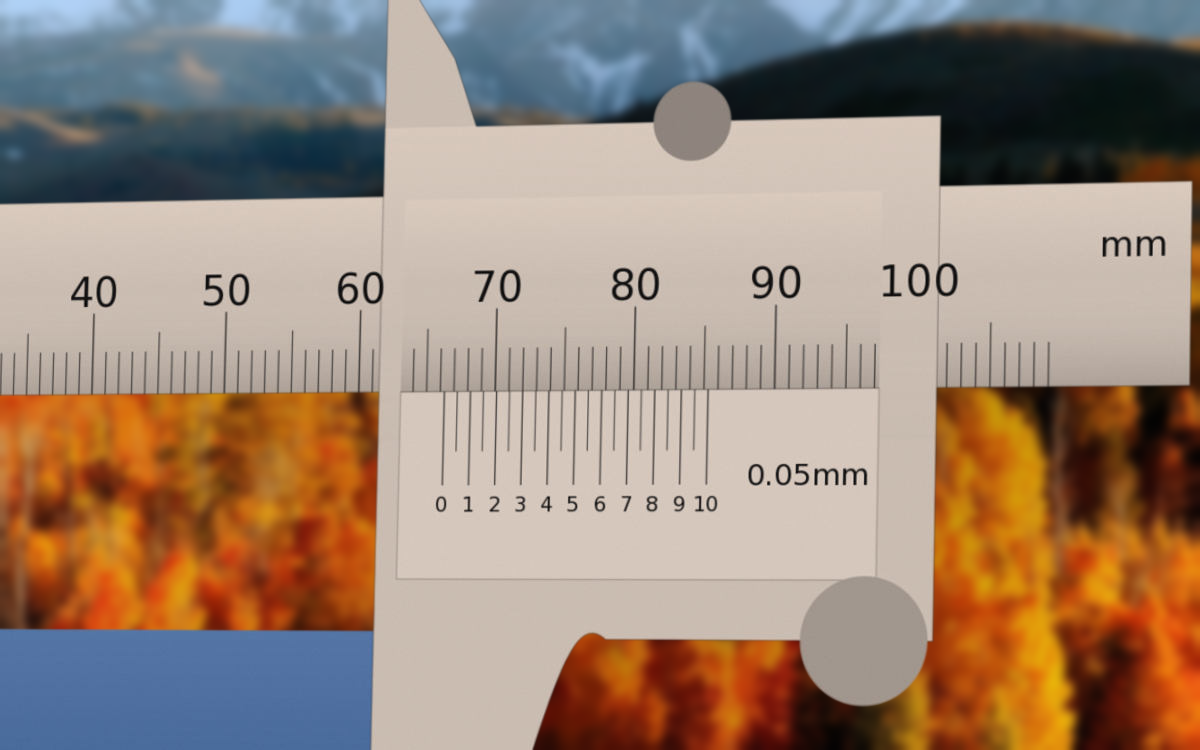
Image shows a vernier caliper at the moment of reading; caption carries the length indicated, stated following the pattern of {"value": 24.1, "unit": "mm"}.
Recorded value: {"value": 66.3, "unit": "mm"}
